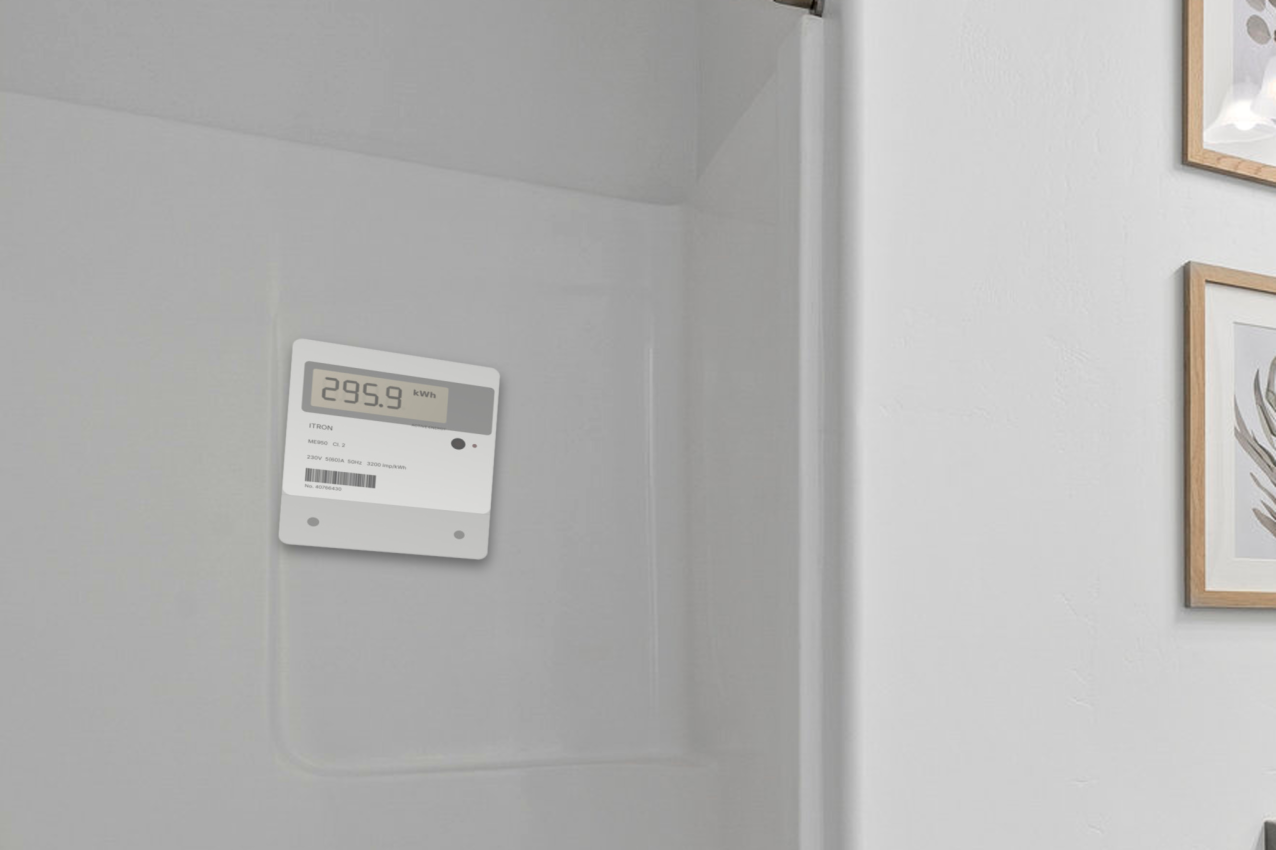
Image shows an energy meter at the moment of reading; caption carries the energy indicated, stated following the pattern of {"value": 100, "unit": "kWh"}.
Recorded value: {"value": 295.9, "unit": "kWh"}
